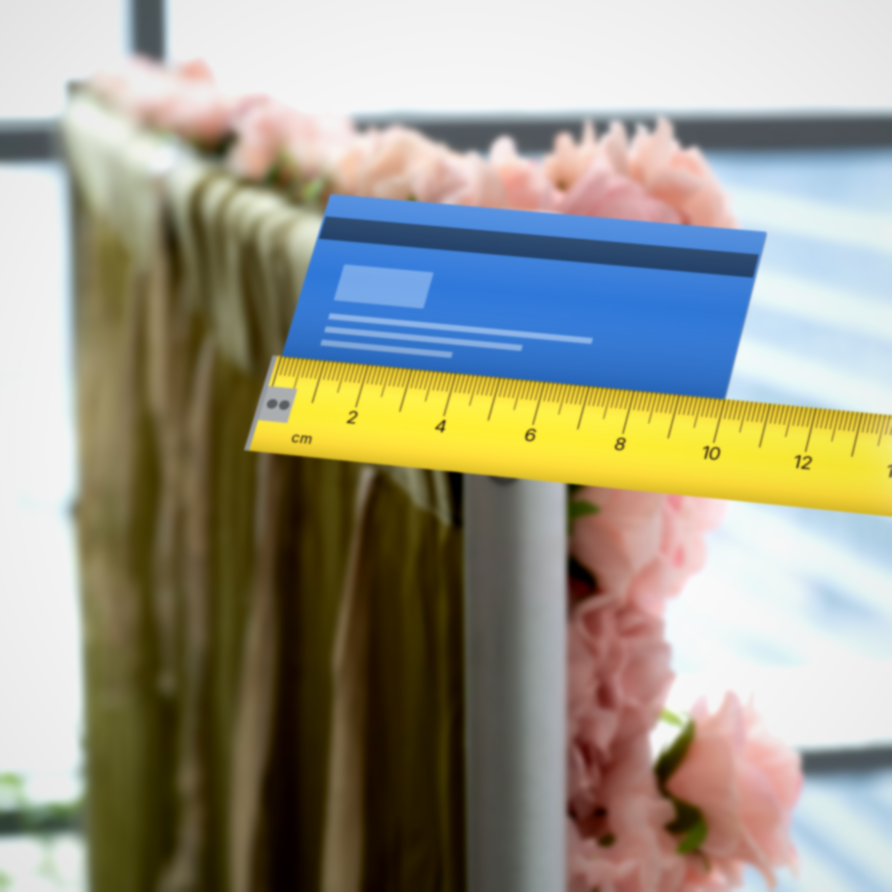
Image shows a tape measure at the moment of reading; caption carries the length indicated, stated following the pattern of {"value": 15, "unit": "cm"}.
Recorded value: {"value": 10, "unit": "cm"}
